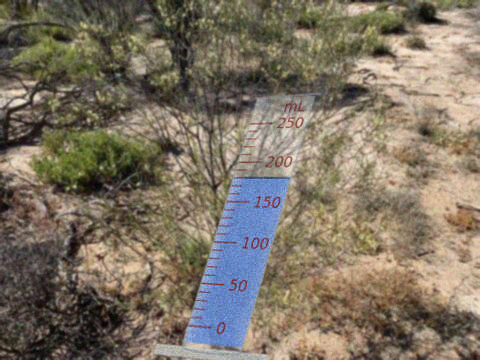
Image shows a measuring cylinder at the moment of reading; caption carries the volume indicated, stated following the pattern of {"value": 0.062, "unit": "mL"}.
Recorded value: {"value": 180, "unit": "mL"}
